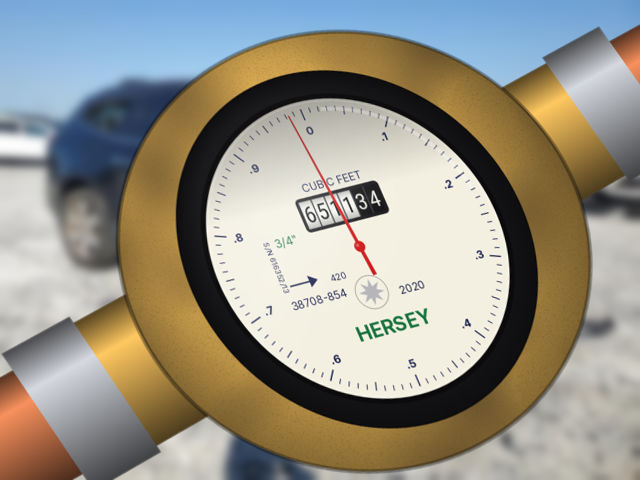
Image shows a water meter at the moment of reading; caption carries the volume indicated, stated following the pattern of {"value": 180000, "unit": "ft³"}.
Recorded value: {"value": 651133.98, "unit": "ft³"}
